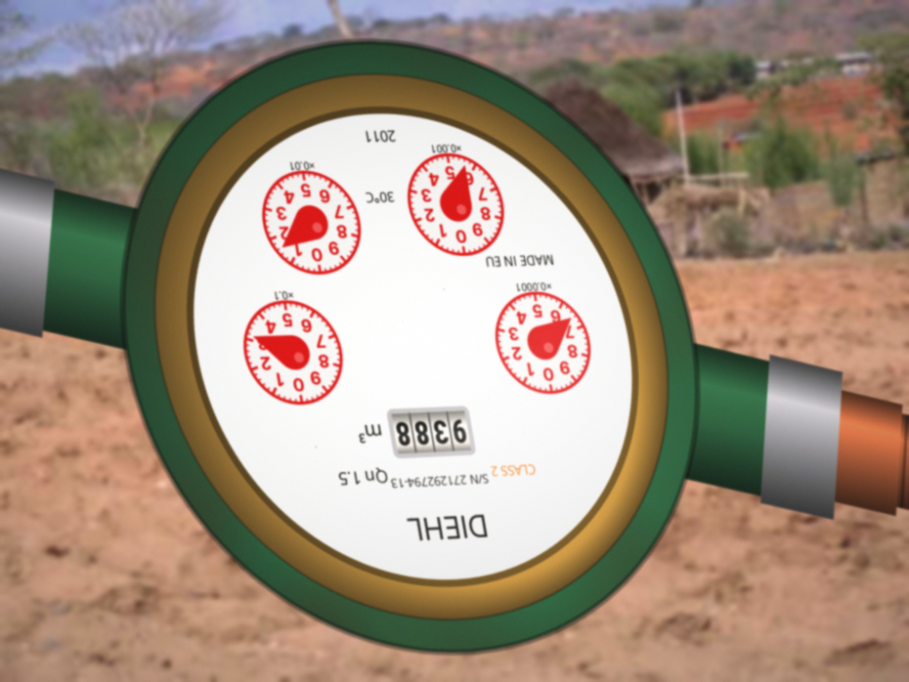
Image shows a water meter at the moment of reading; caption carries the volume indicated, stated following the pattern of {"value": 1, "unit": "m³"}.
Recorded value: {"value": 9388.3156, "unit": "m³"}
